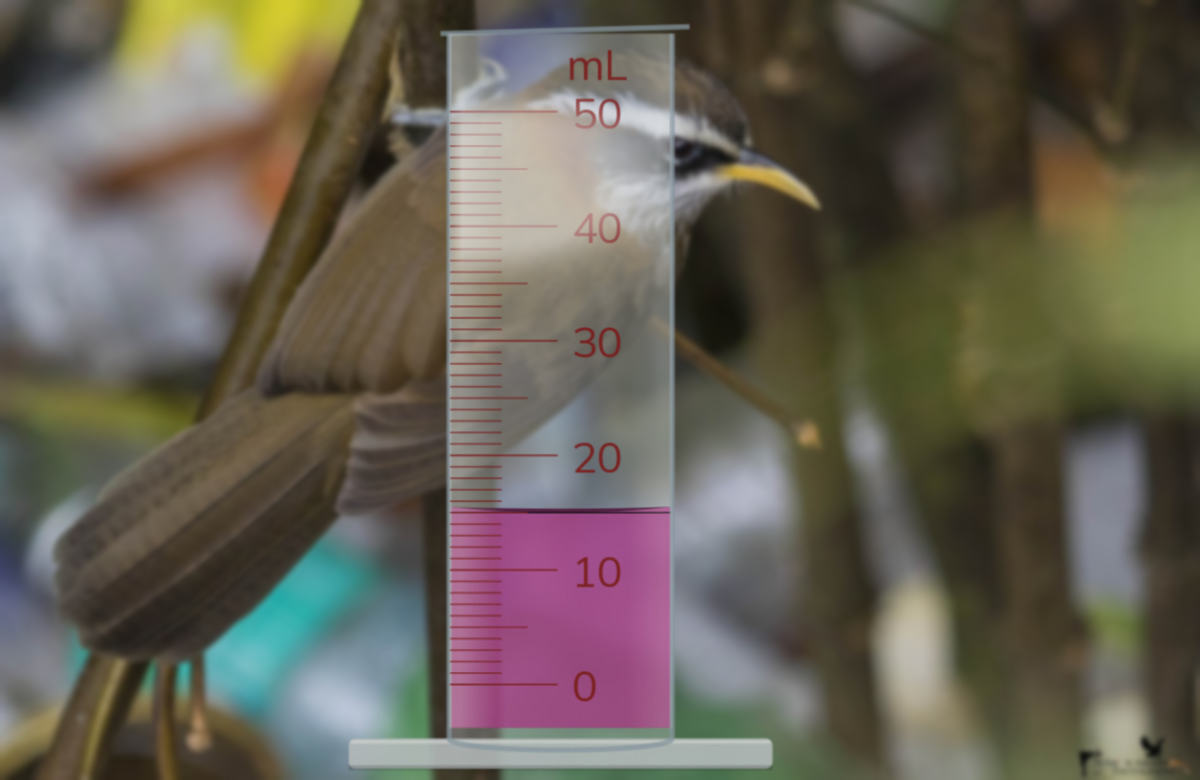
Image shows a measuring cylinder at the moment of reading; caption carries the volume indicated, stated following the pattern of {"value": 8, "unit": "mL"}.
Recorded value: {"value": 15, "unit": "mL"}
